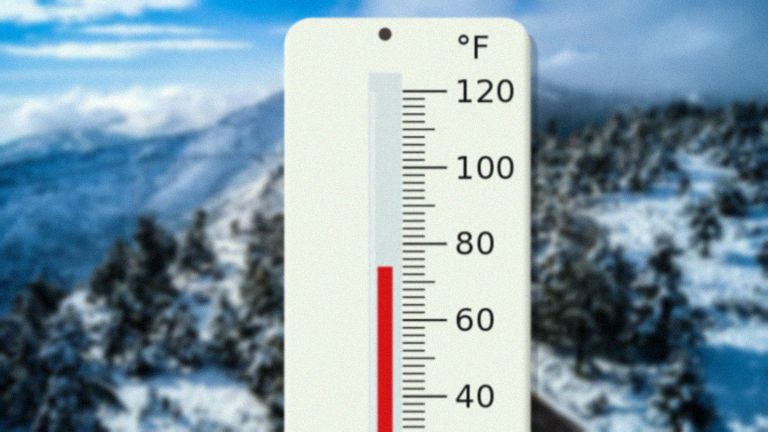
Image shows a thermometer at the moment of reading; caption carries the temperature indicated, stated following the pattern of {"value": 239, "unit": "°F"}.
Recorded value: {"value": 74, "unit": "°F"}
